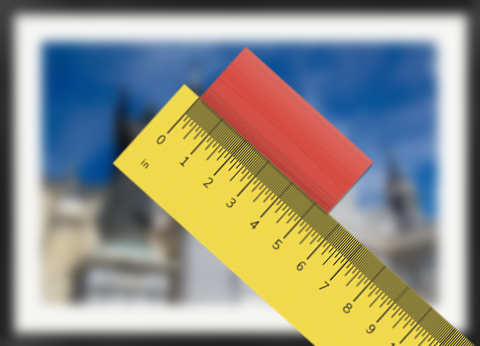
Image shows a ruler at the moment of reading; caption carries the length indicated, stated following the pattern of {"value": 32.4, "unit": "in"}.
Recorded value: {"value": 5.5, "unit": "in"}
